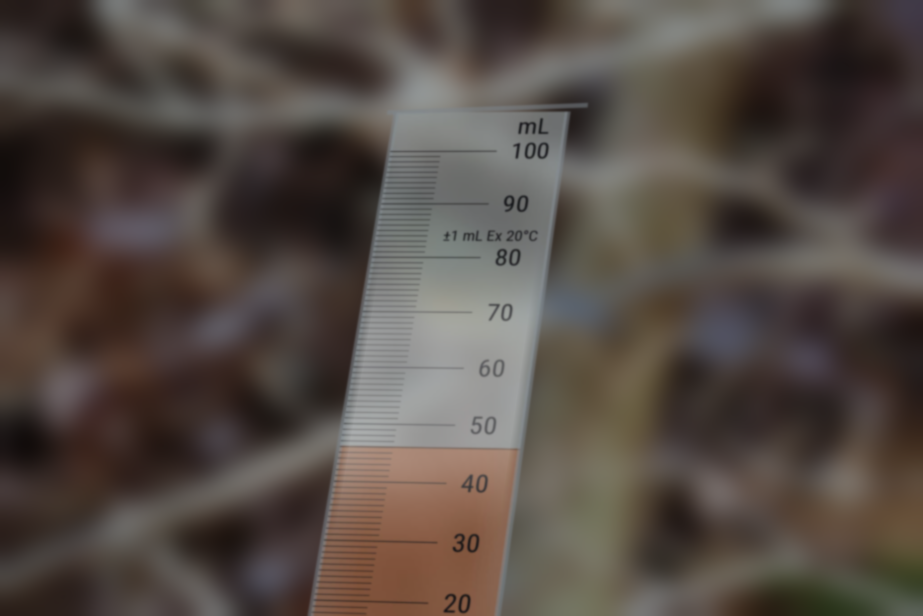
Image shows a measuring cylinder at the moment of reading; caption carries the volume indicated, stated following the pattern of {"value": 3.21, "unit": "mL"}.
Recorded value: {"value": 46, "unit": "mL"}
